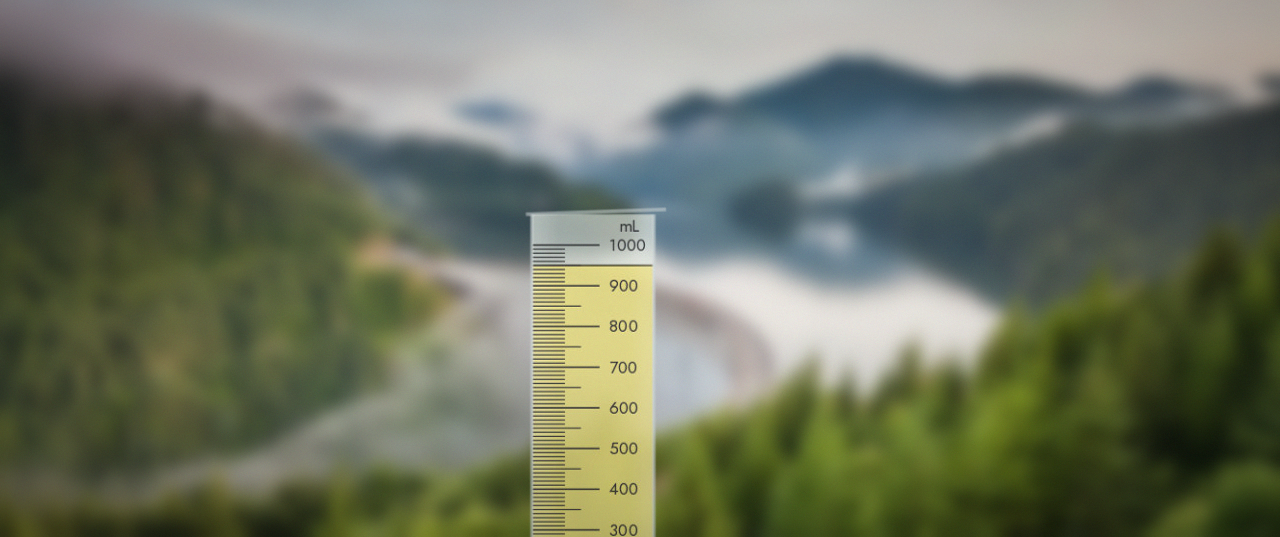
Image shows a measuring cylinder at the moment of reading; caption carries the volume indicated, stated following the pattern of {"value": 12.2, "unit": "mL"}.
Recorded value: {"value": 950, "unit": "mL"}
